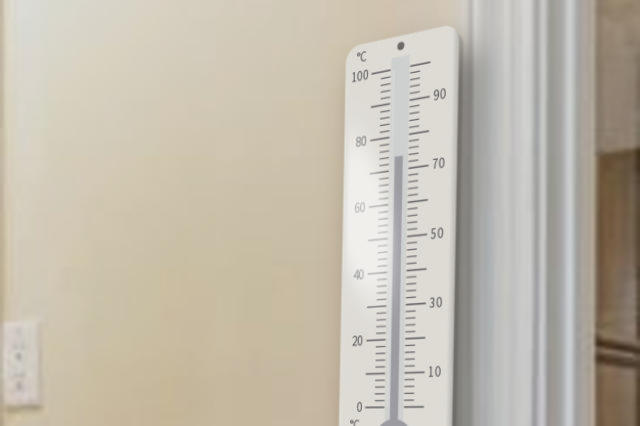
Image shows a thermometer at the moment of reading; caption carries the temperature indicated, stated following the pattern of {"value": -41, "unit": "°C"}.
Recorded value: {"value": 74, "unit": "°C"}
